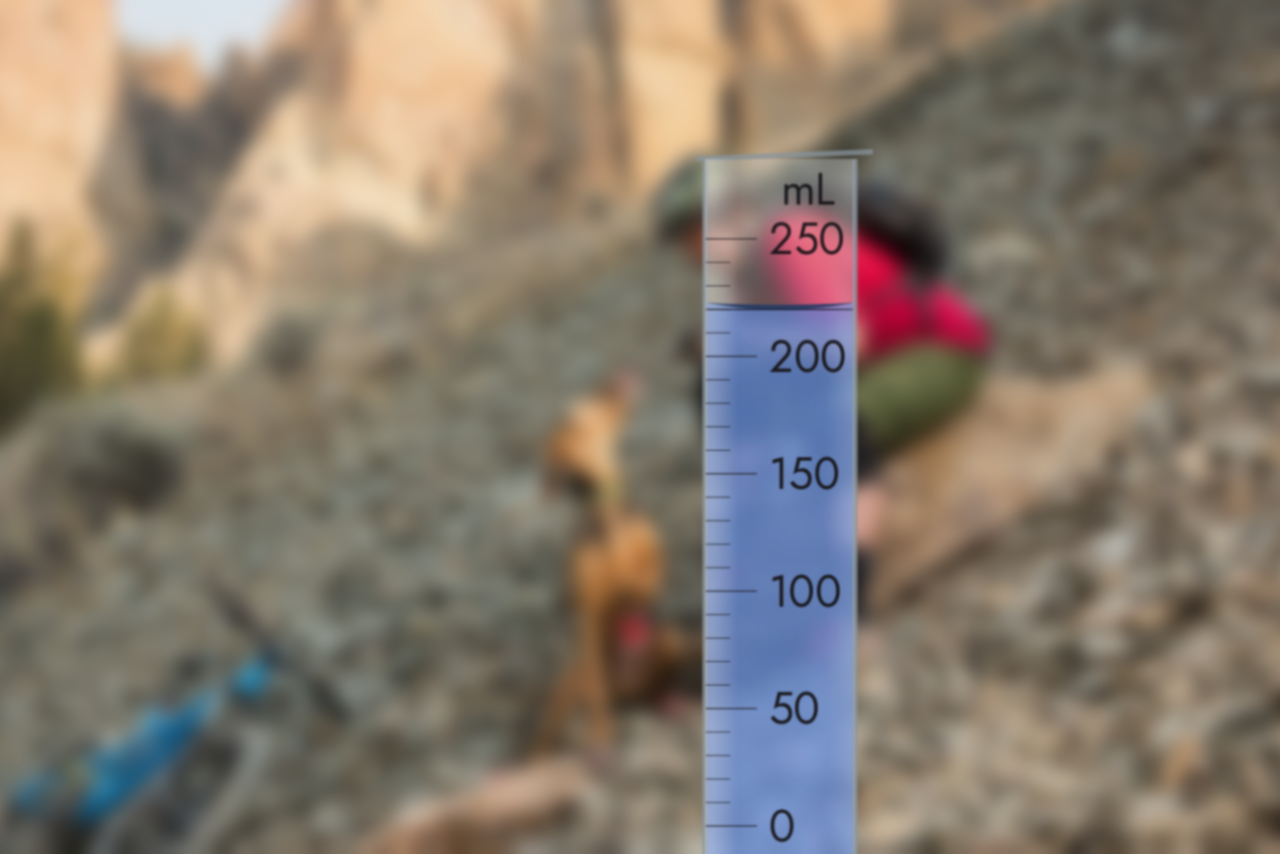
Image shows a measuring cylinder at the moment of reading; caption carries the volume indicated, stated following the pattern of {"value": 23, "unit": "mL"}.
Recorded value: {"value": 220, "unit": "mL"}
